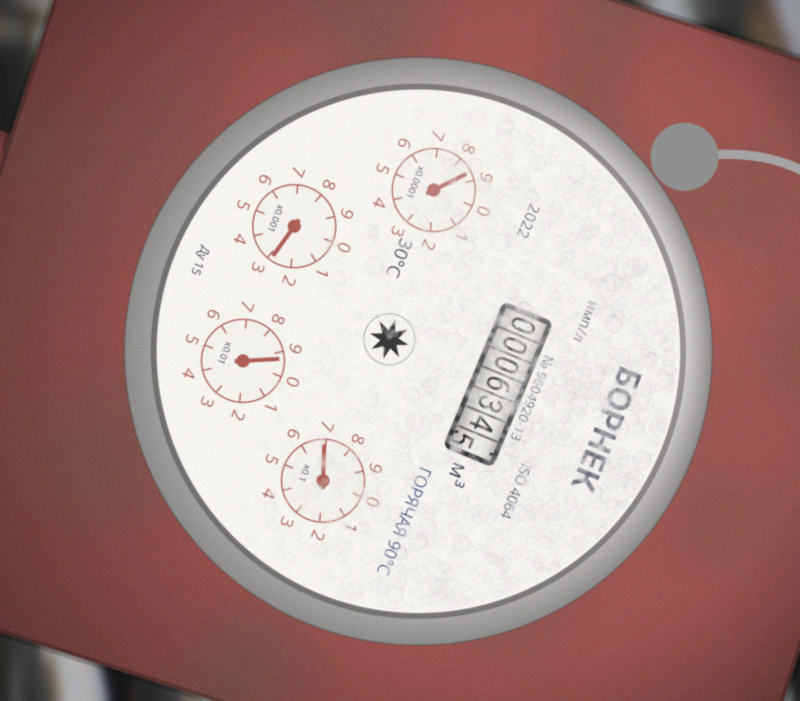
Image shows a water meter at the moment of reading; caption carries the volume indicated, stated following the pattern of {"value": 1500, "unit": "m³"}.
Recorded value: {"value": 6344.6928, "unit": "m³"}
